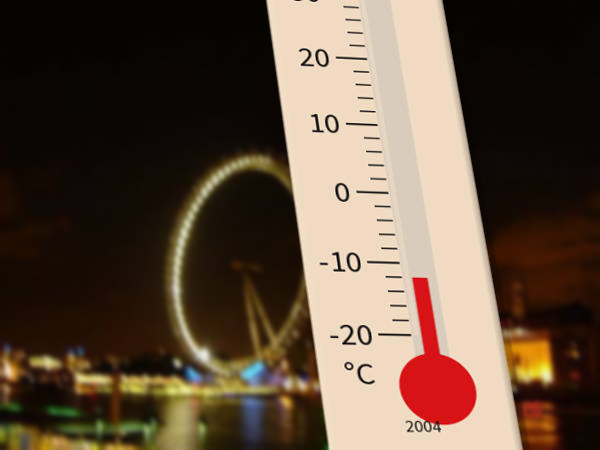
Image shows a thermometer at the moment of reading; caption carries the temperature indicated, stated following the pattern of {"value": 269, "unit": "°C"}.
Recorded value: {"value": -12, "unit": "°C"}
